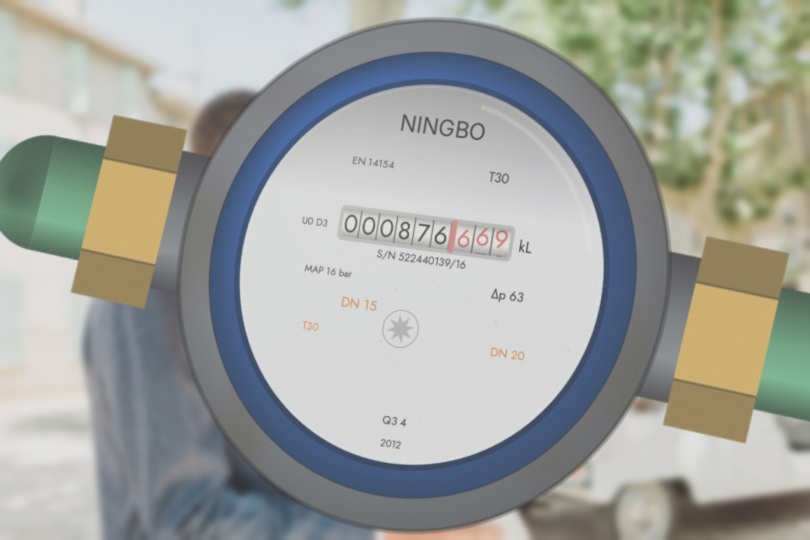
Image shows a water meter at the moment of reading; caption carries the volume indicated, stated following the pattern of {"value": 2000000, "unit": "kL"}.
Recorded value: {"value": 876.669, "unit": "kL"}
